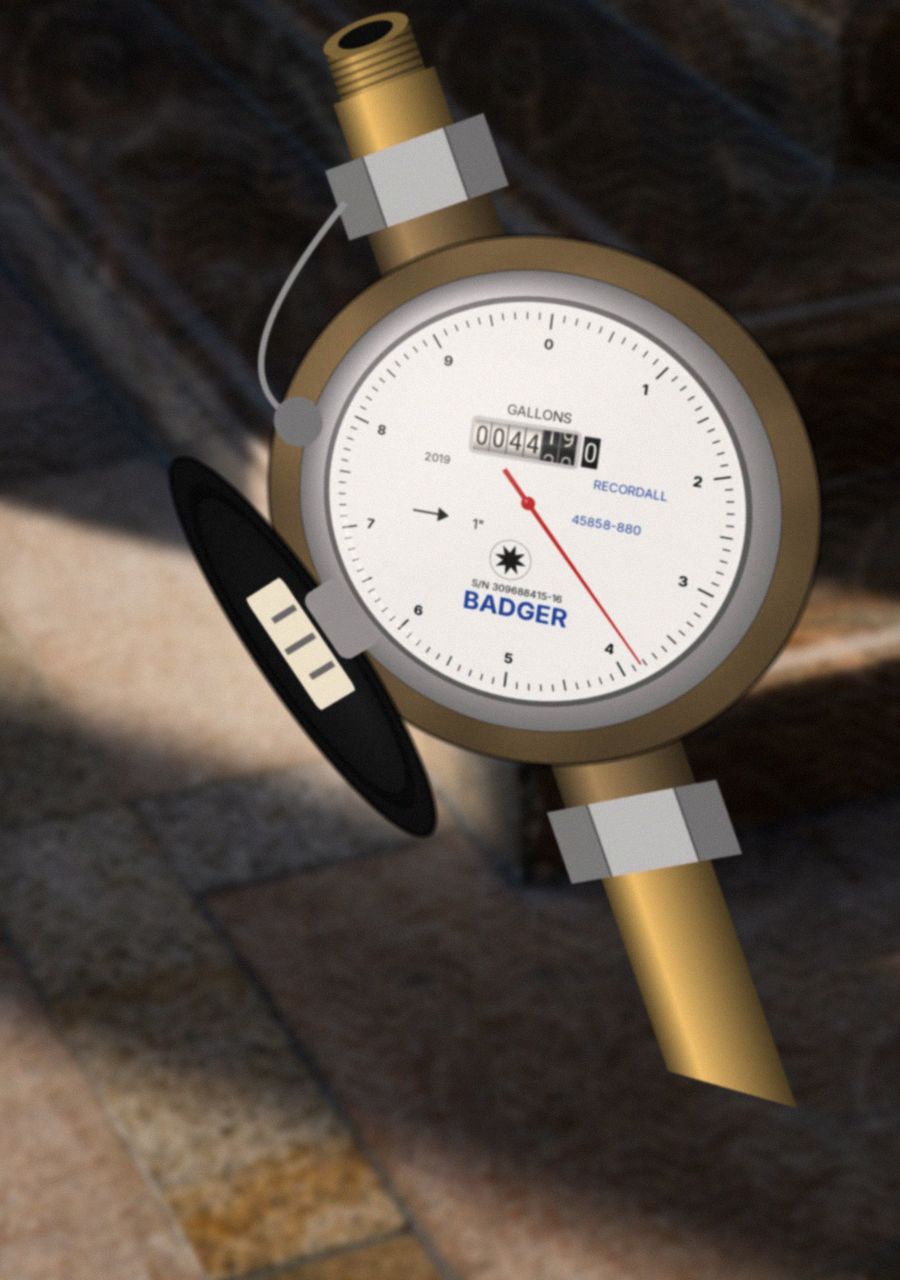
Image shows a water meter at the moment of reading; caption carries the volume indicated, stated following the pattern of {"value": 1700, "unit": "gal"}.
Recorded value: {"value": 44193.8, "unit": "gal"}
